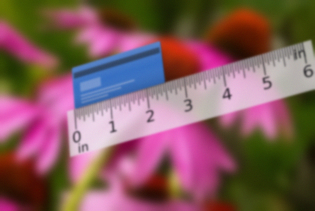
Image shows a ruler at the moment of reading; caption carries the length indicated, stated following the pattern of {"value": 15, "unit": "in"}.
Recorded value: {"value": 2.5, "unit": "in"}
